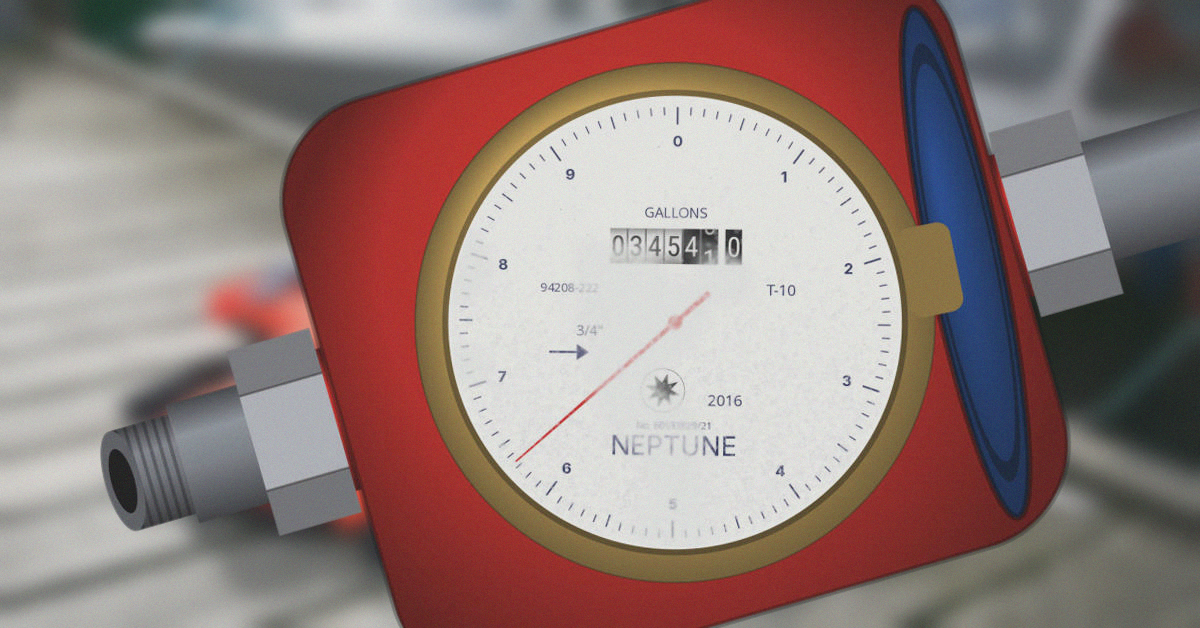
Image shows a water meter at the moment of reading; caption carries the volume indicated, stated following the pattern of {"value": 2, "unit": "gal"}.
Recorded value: {"value": 345406.3, "unit": "gal"}
